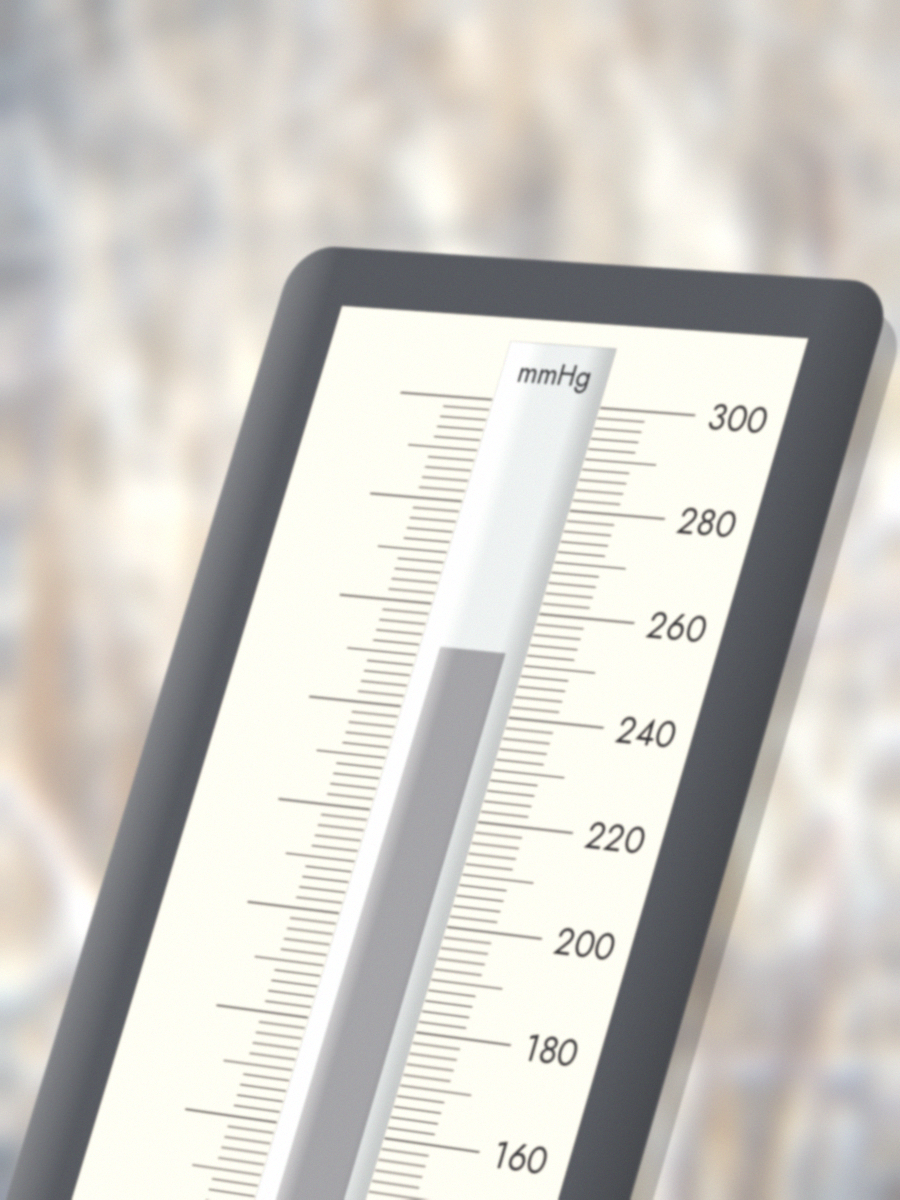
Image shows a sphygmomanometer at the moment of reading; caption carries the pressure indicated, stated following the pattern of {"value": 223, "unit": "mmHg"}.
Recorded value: {"value": 252, "unit": "mmHg"}
